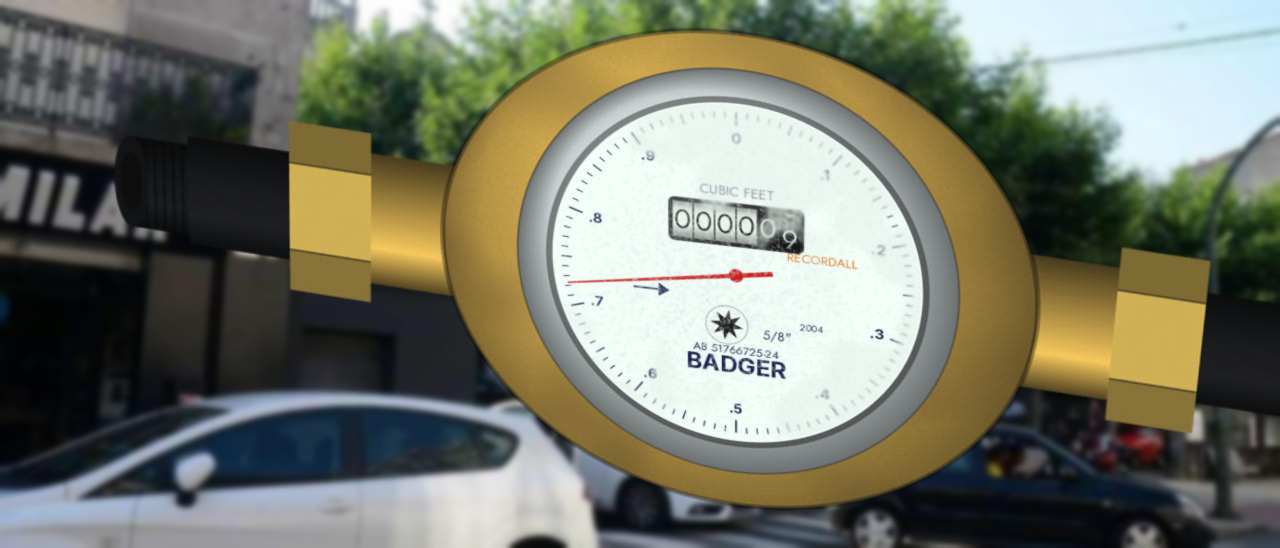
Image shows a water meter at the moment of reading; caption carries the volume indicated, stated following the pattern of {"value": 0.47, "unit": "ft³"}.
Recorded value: {"value": 8.72, "unit": "ft³"}
